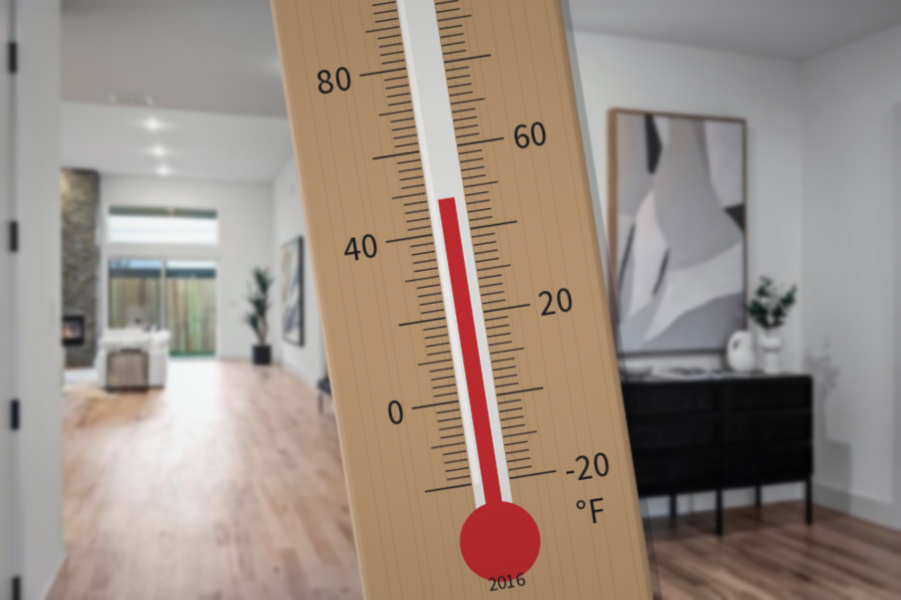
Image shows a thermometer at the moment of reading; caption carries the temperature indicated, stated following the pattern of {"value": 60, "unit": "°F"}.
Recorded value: {"value": 48, "unit": "°F"}
